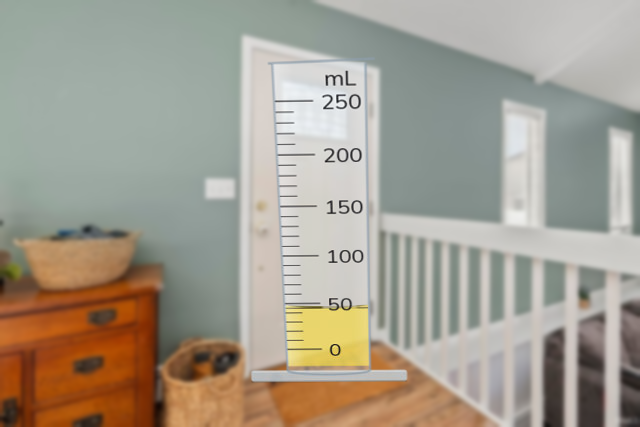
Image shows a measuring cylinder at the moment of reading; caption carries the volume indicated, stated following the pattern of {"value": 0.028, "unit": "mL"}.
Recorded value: {"value": 45, "unit": "mL"}
